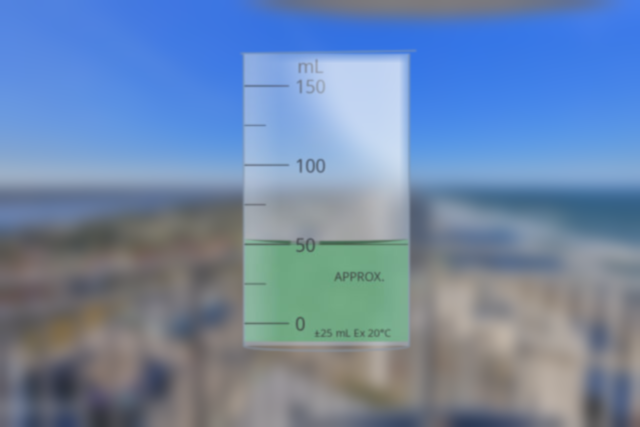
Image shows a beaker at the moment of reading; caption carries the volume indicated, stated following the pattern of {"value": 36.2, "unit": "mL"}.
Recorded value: {"value": 50, "unit": "mL"}
